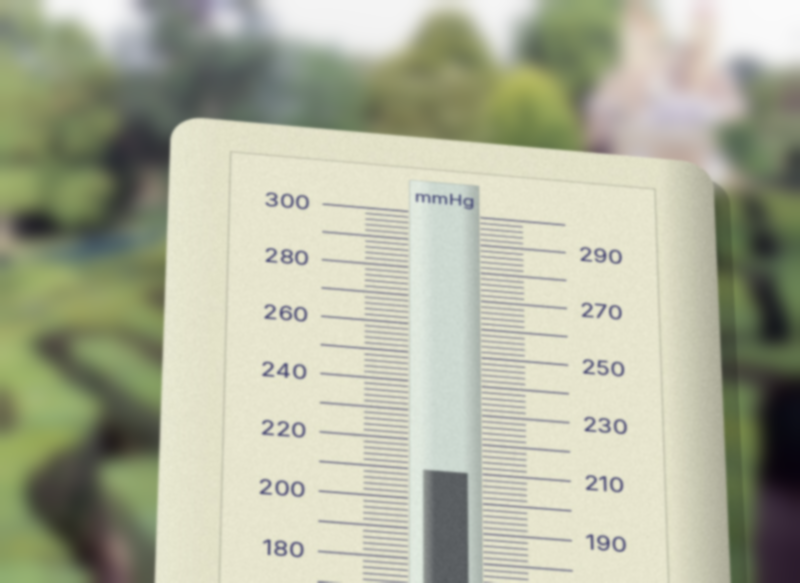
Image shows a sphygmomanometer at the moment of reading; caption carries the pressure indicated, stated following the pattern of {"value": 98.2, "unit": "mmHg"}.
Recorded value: {"value": 210, "unit": "mmHg"}
